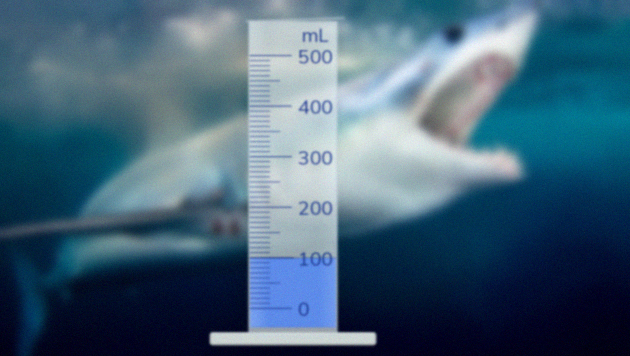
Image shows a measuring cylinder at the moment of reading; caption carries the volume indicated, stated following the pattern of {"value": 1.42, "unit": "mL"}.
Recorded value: {"value": 100, "unit": "mL"}
